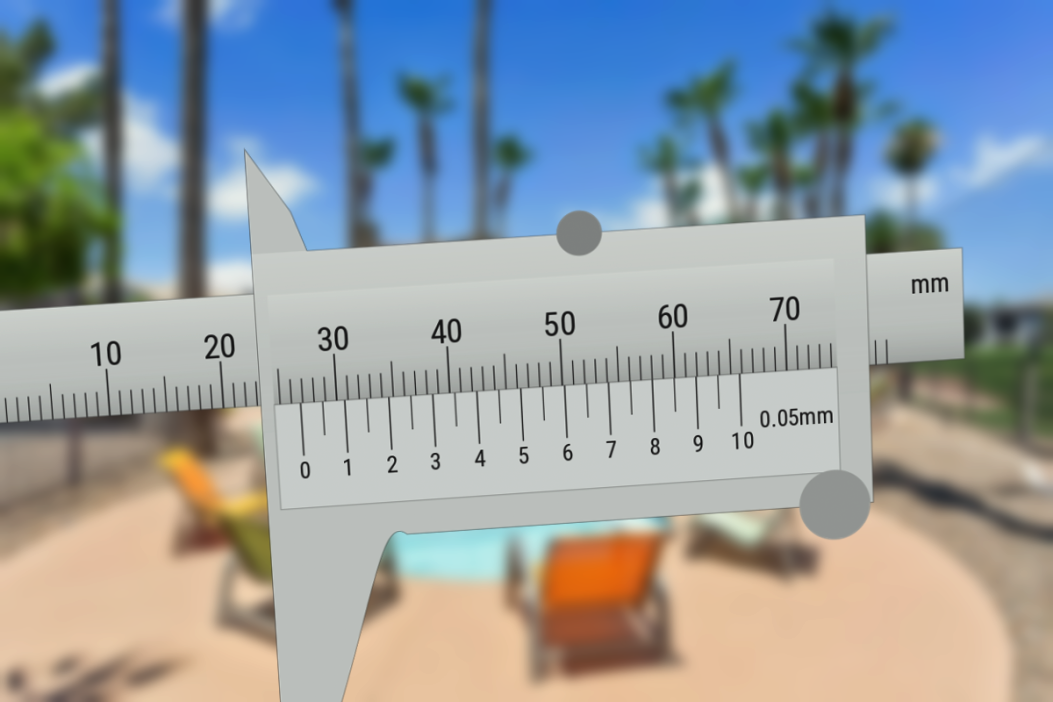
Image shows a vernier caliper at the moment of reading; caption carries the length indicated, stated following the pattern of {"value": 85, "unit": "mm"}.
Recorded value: {"value": 26.8, "unit": "mm"}
